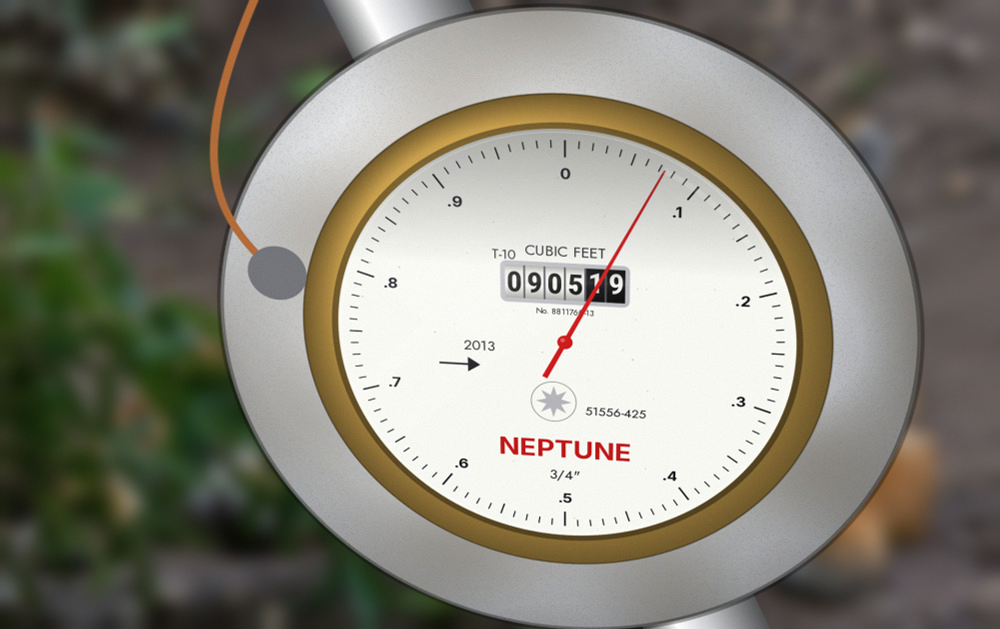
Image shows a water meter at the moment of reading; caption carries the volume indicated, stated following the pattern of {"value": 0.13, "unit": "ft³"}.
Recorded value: {"value": 90519.07, "unit": "ft³"}
